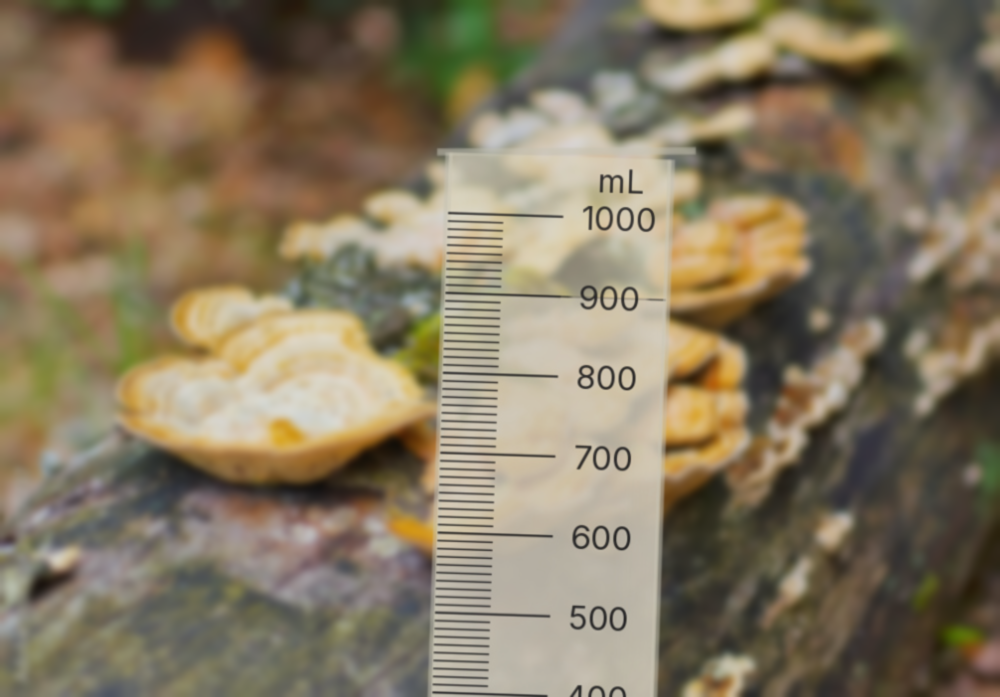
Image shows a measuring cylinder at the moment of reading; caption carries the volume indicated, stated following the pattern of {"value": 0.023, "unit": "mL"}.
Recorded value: {"value": 900, "unit": "mL"}
